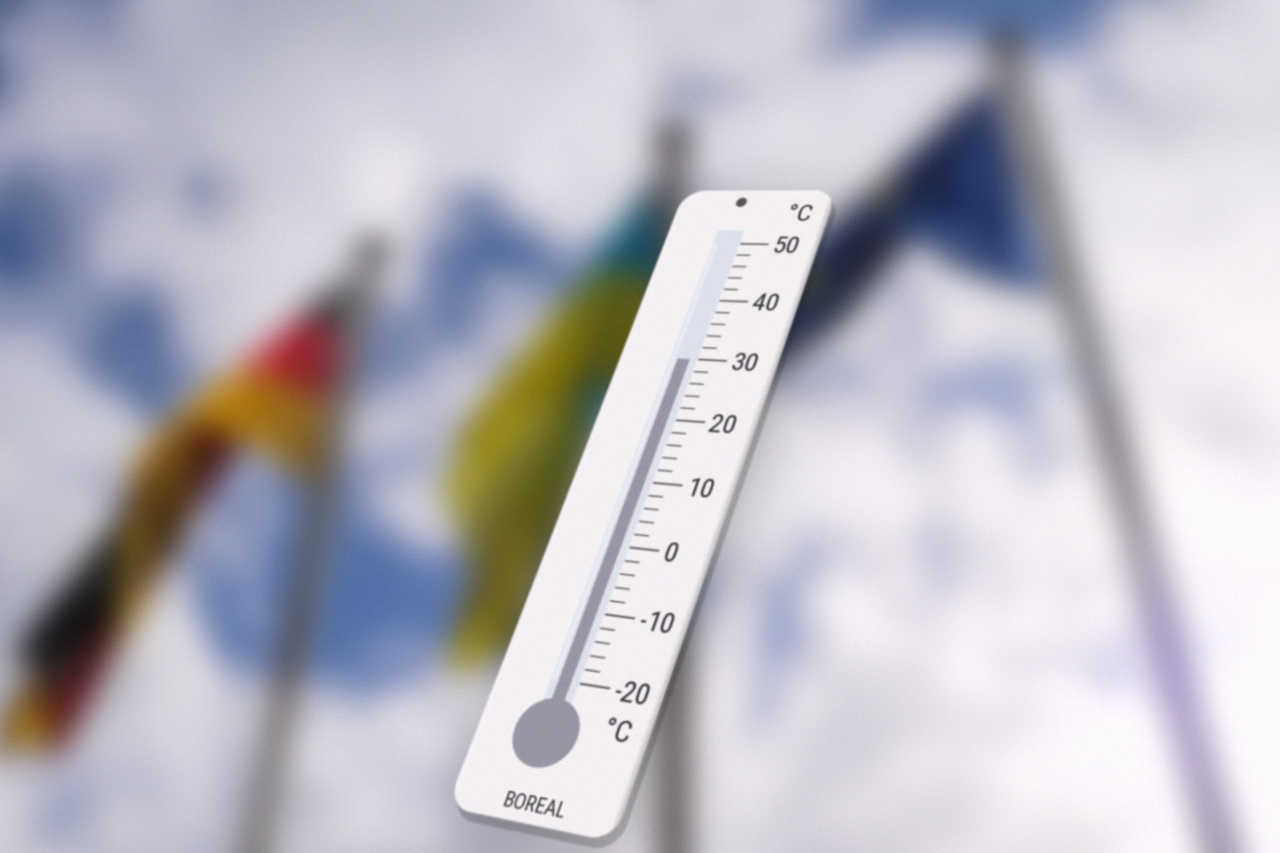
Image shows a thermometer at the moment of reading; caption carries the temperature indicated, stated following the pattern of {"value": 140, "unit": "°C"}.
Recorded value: {"value": 30, "unit": "°C"}
